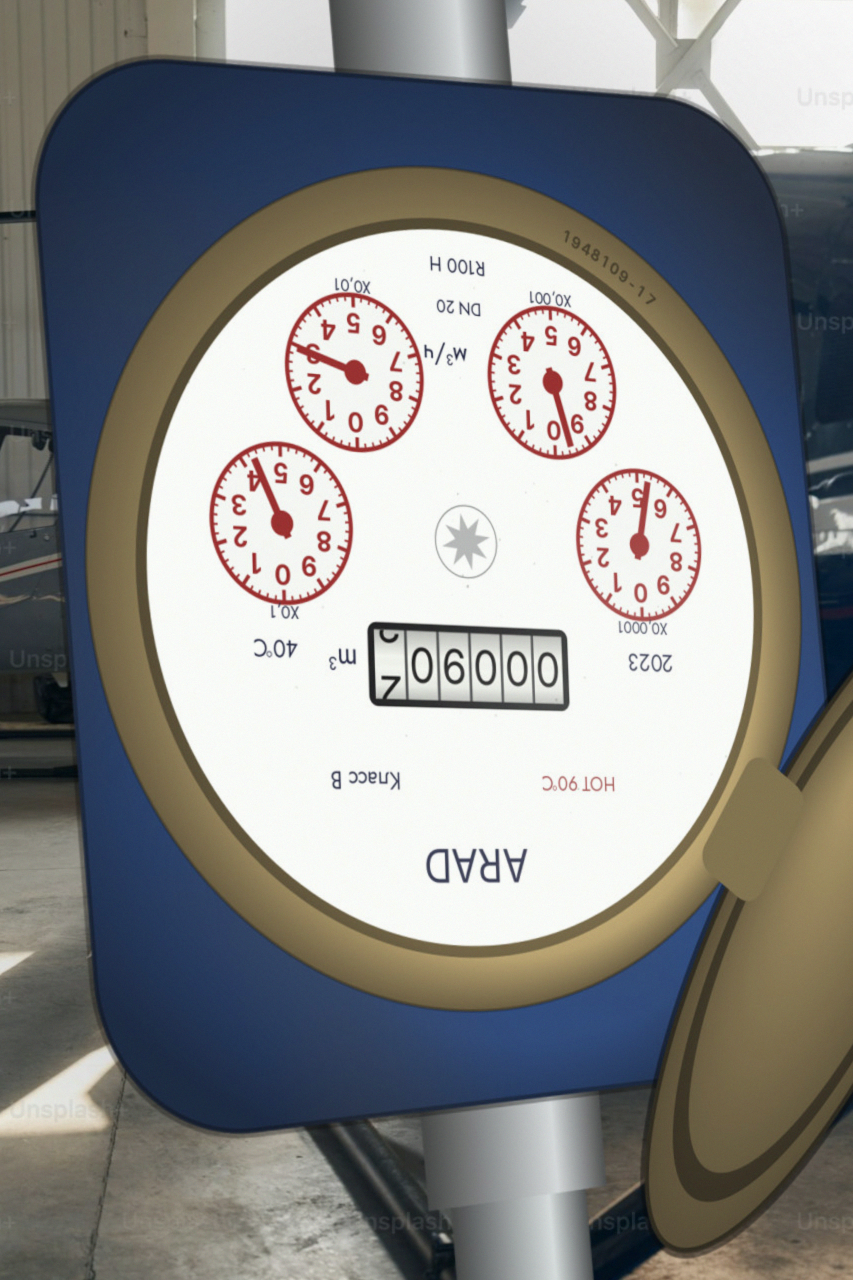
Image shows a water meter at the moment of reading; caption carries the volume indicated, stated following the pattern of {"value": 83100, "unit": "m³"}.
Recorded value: {"value": 902.4295, "unit": "m³"}
